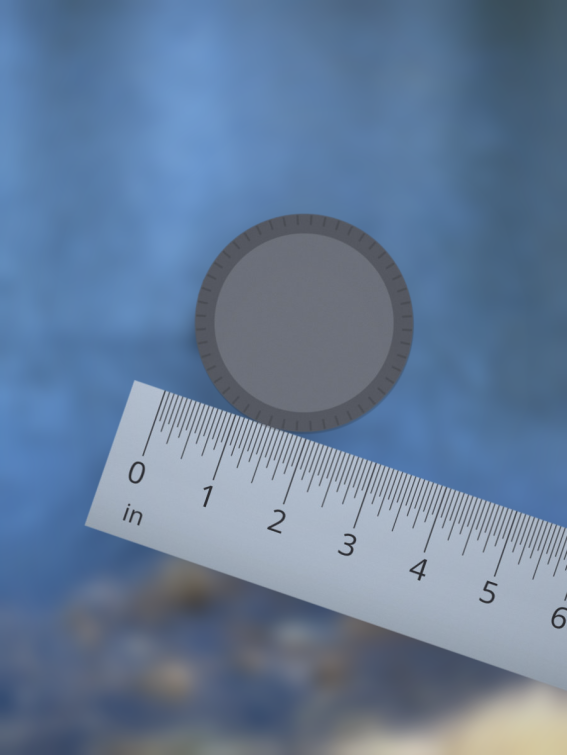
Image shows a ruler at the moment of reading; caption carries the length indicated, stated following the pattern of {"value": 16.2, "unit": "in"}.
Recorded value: {"value": 2.9375, "unit": "in"}
